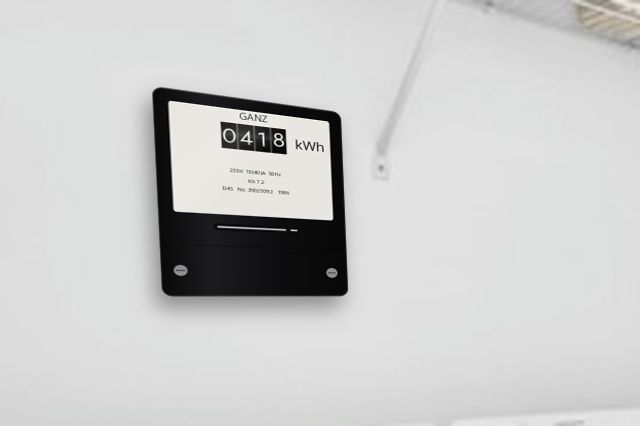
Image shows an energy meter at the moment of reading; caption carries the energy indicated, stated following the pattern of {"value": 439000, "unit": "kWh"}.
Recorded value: {"value": 418, "unit": "kWh"}
